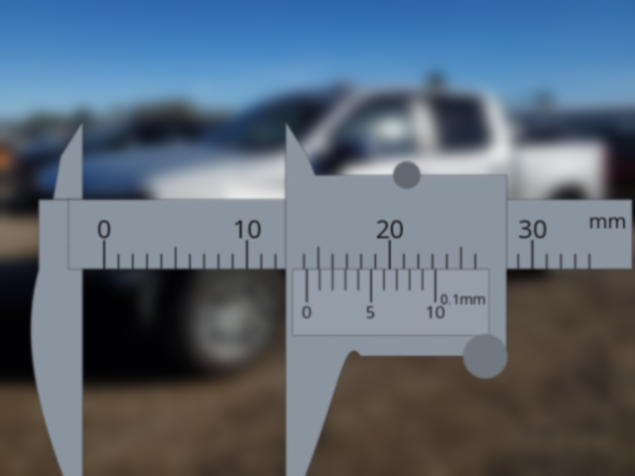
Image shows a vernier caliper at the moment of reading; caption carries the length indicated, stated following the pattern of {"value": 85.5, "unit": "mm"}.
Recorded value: {"value": 14.2, "unit": "mm"}
